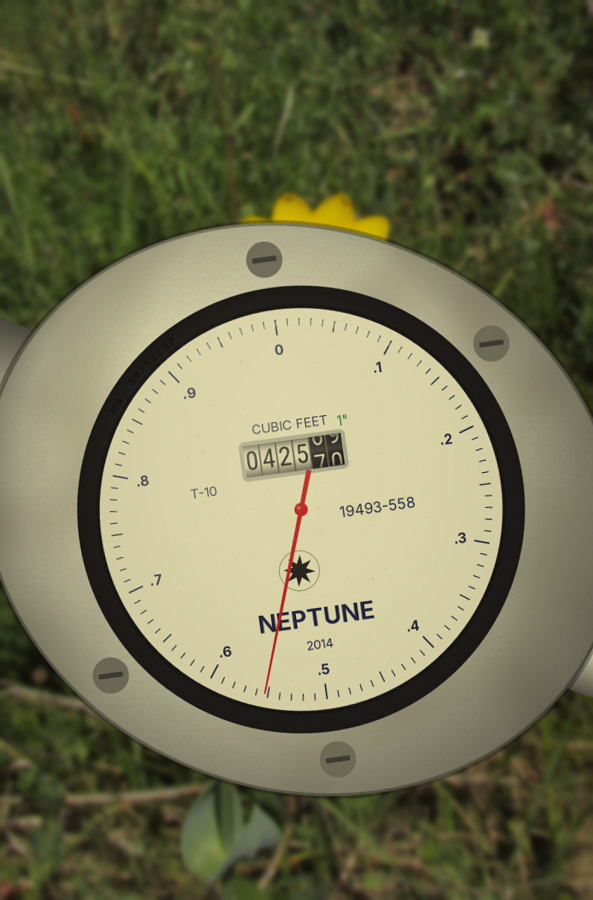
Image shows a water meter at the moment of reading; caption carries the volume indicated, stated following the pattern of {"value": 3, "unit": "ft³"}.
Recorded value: {"value": 42569.55, "unit": "ft³"}
